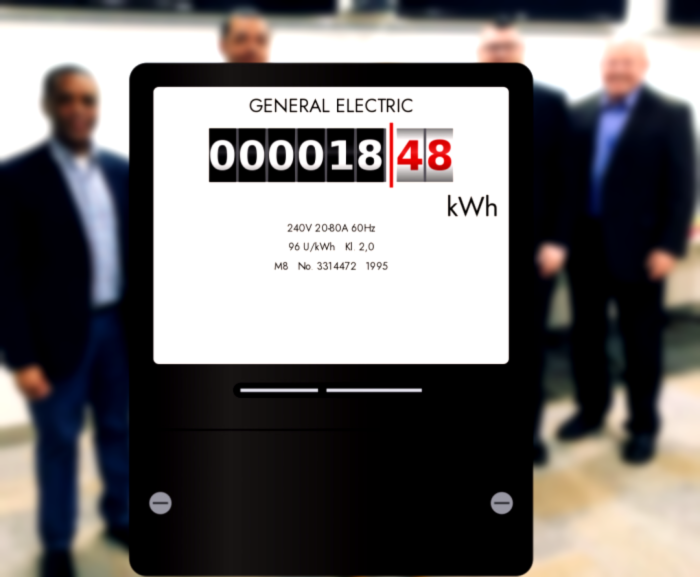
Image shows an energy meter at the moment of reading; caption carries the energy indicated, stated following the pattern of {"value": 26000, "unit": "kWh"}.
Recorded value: {"value": 18.48, "unit": "kWh"}
